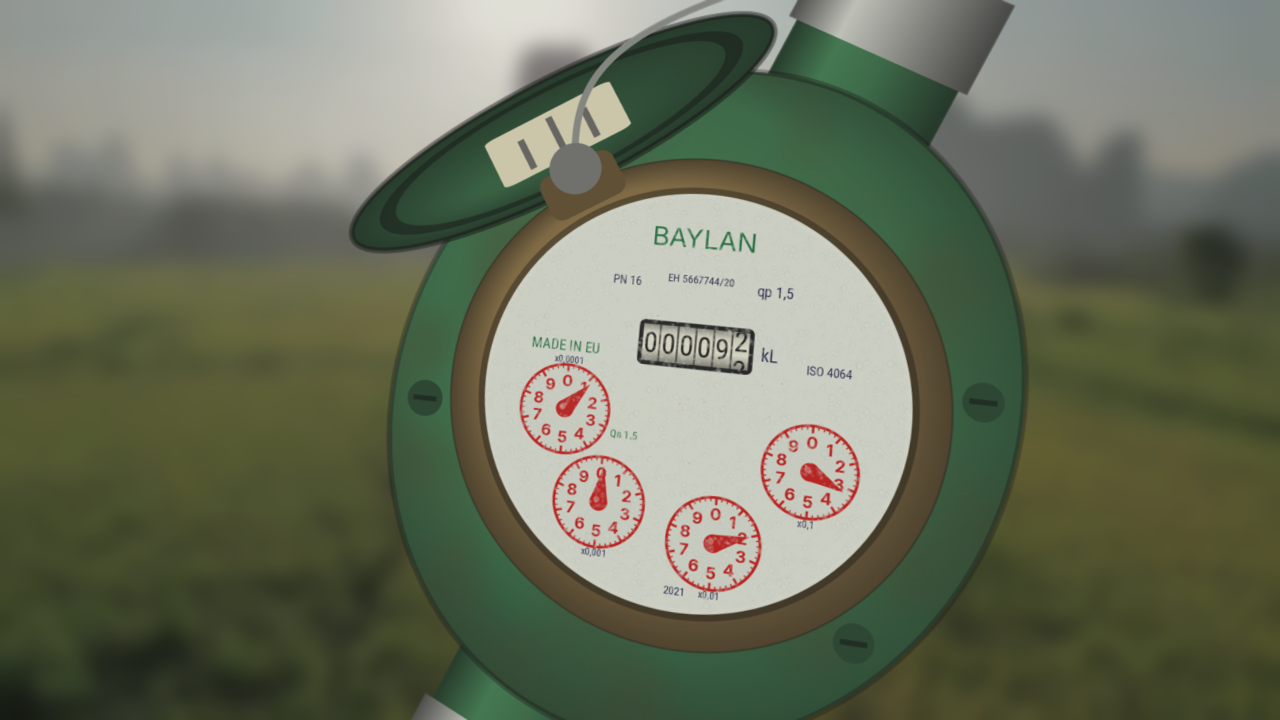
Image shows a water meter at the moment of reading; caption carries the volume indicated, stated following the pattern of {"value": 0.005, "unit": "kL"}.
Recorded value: {"value": 92.3201, "unit": "kL"}
